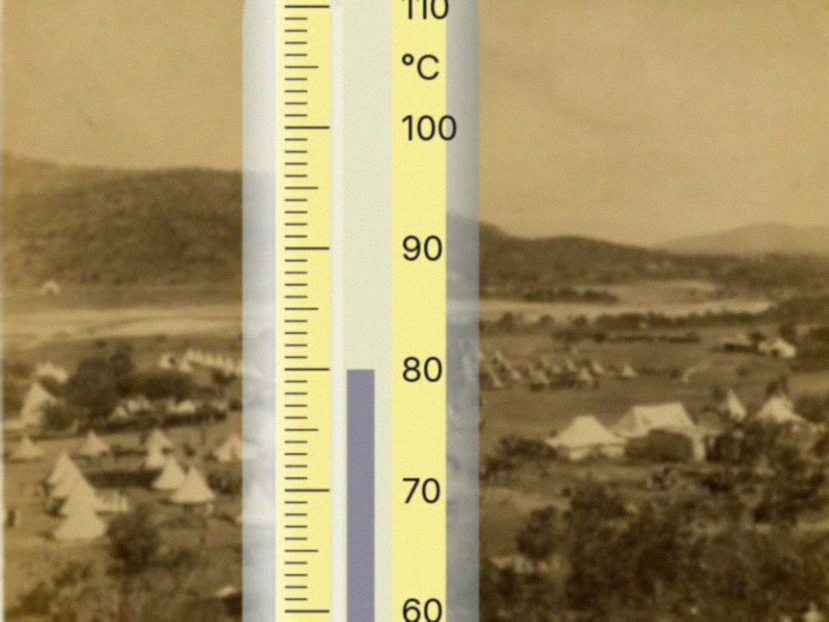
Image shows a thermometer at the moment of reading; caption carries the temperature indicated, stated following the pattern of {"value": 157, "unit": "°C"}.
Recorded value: {"value": 80, "unit": "°C"}
